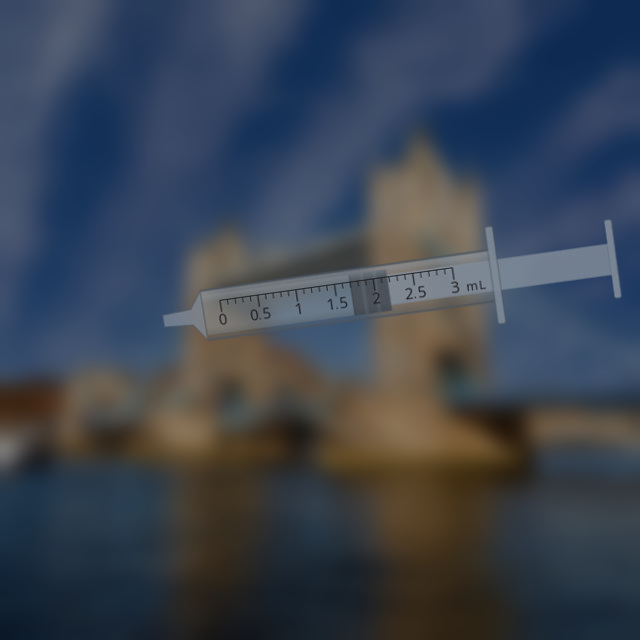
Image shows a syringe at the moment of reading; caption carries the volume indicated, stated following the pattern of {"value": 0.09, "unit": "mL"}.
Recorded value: {"value": 1.7, "unit": "mL"}
